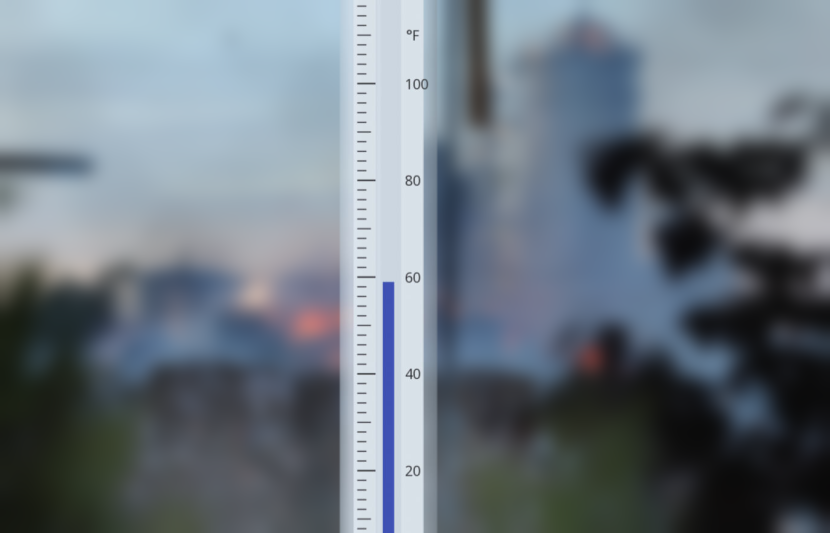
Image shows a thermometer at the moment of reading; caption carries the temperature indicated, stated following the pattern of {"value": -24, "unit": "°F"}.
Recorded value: {"value": 59, "unit": "°F"}
